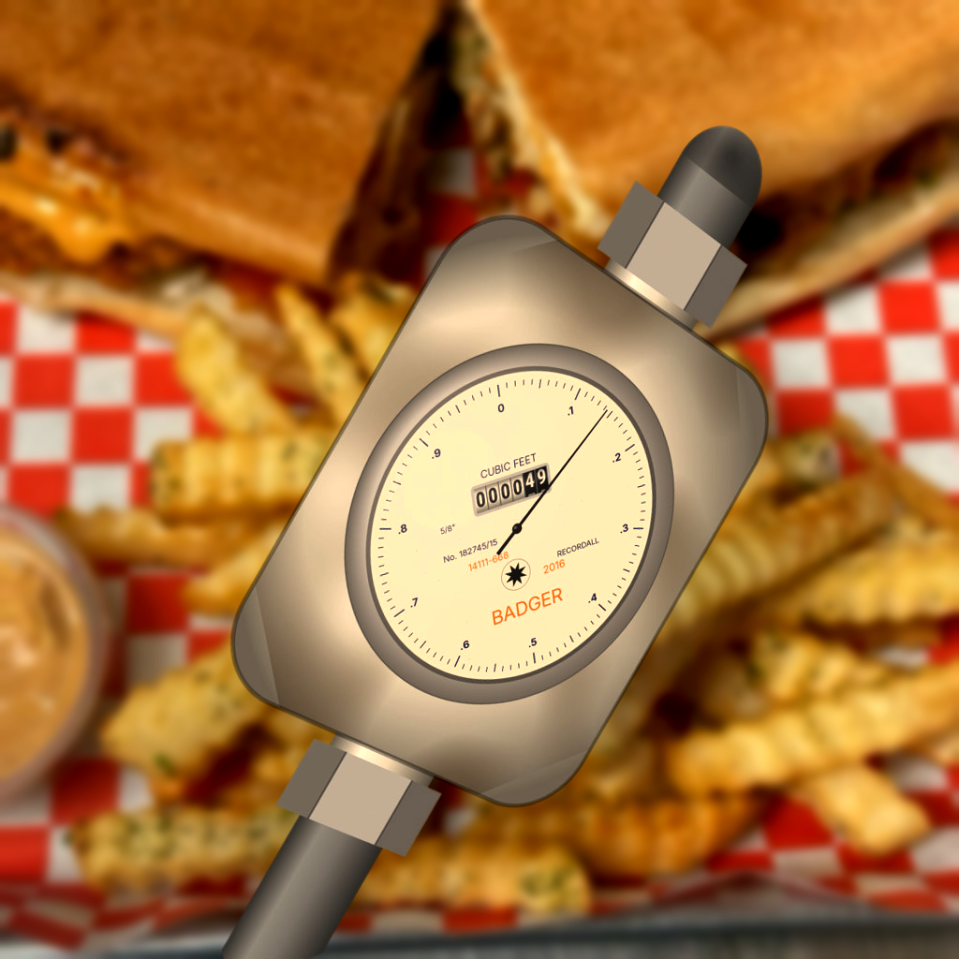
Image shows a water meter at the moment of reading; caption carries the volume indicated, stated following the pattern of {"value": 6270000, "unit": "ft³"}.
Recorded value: {"value": 49.14, "unit": "ft³"}
